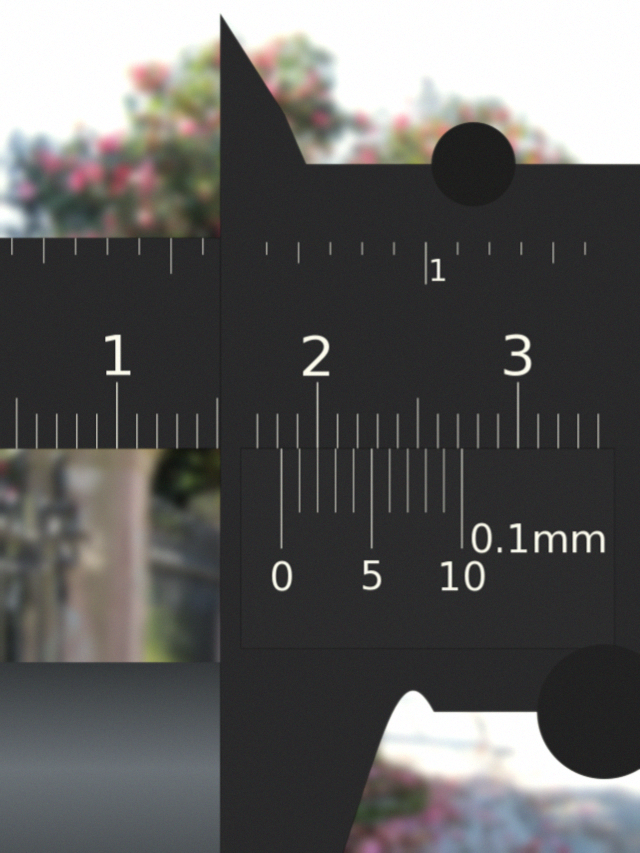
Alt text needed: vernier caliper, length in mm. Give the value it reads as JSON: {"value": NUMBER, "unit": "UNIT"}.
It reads {"value": 18.2, "unit": "mm"}
